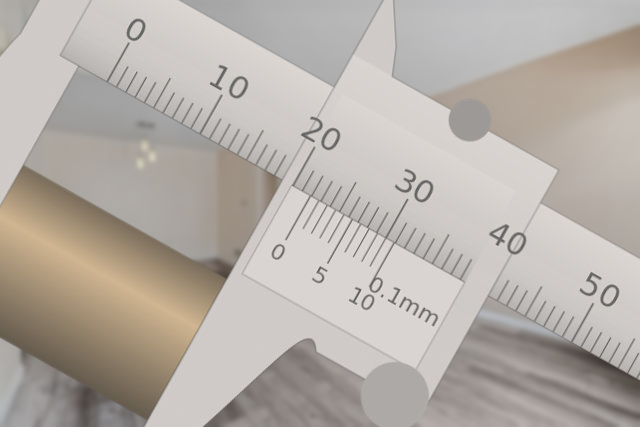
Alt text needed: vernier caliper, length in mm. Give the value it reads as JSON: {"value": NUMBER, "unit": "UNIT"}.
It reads {"value": 21.9, "unit": "mm"}
